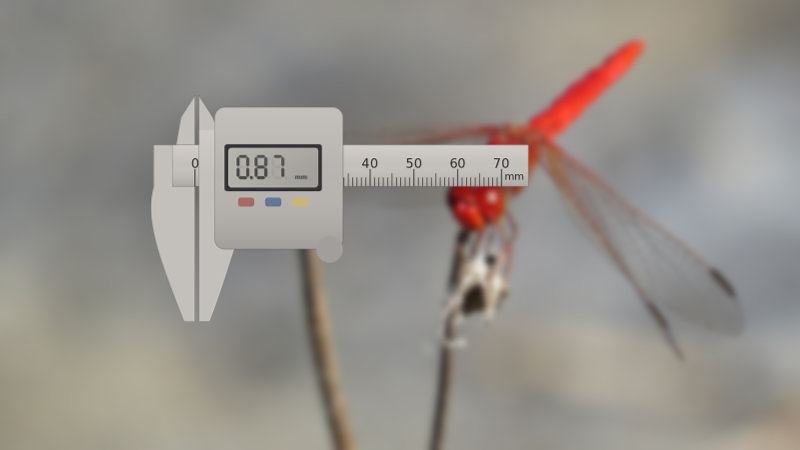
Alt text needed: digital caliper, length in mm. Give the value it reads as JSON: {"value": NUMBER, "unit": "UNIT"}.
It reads {"value": 0.87, "unit": "mm"}
